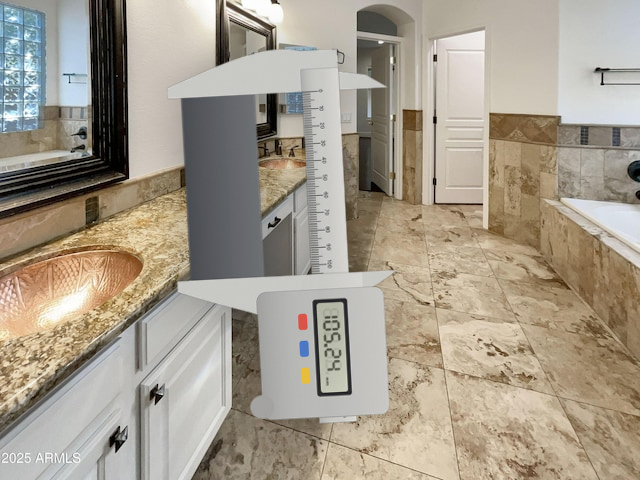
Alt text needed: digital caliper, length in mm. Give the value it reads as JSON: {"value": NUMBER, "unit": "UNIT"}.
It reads {"value": 105.24, "unit": "mm"}
